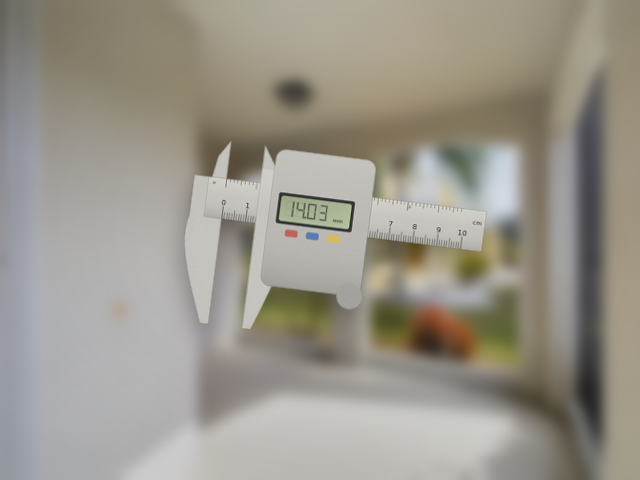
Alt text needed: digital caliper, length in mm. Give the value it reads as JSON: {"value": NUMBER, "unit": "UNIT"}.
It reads {"value": 14.03, "unit": "mm"}
